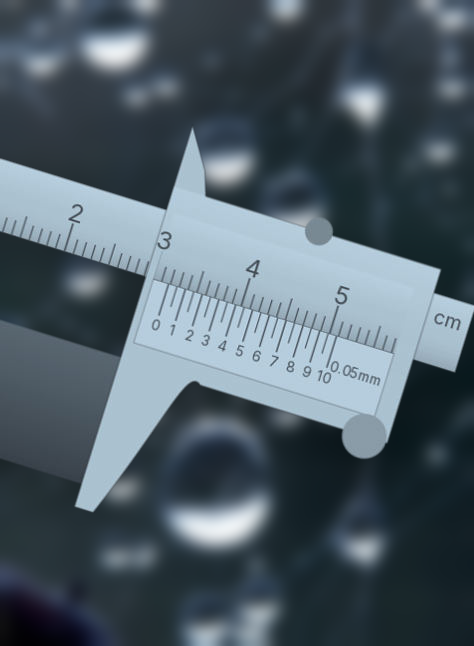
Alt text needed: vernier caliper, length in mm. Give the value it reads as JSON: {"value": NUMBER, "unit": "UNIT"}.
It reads {"value": 31.8, "unit": "mm"}
